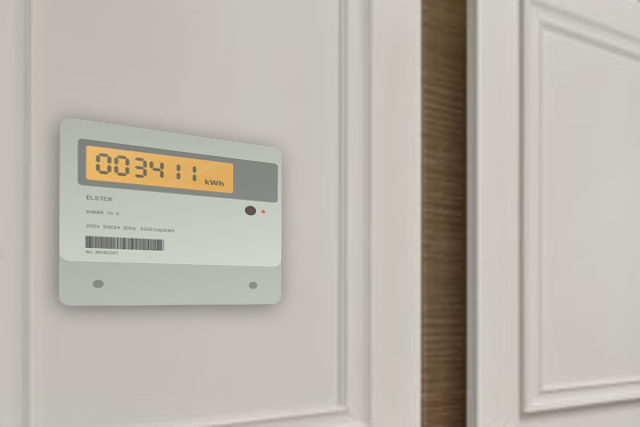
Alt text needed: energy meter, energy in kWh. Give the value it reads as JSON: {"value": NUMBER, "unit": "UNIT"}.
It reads {"value": 3411, "unit": "kWh"}
